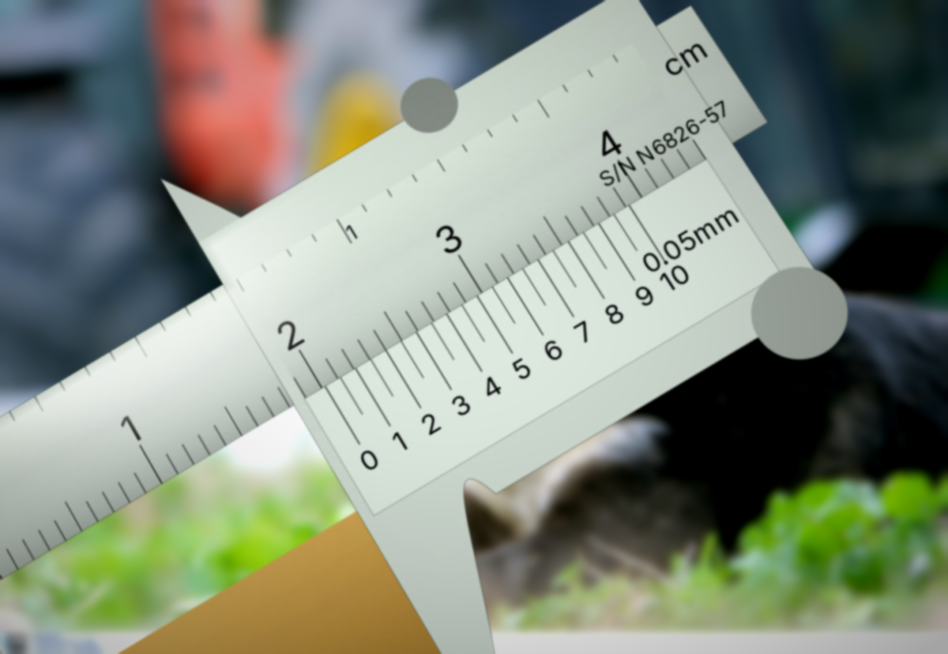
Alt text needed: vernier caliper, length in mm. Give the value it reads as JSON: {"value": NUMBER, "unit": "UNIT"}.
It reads {"value": 20.2, "unit": "mm"}
